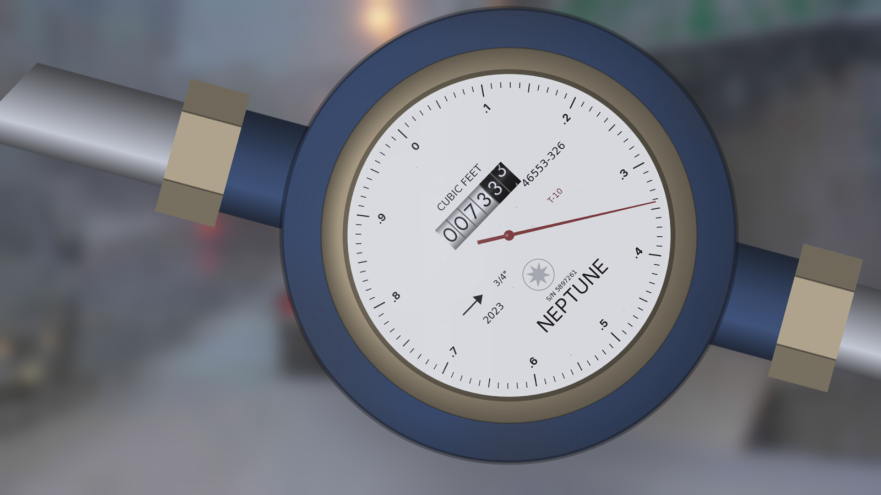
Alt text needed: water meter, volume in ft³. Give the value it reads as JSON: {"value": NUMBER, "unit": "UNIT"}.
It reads {"value": 7333.34, "unit": "ft³"}
